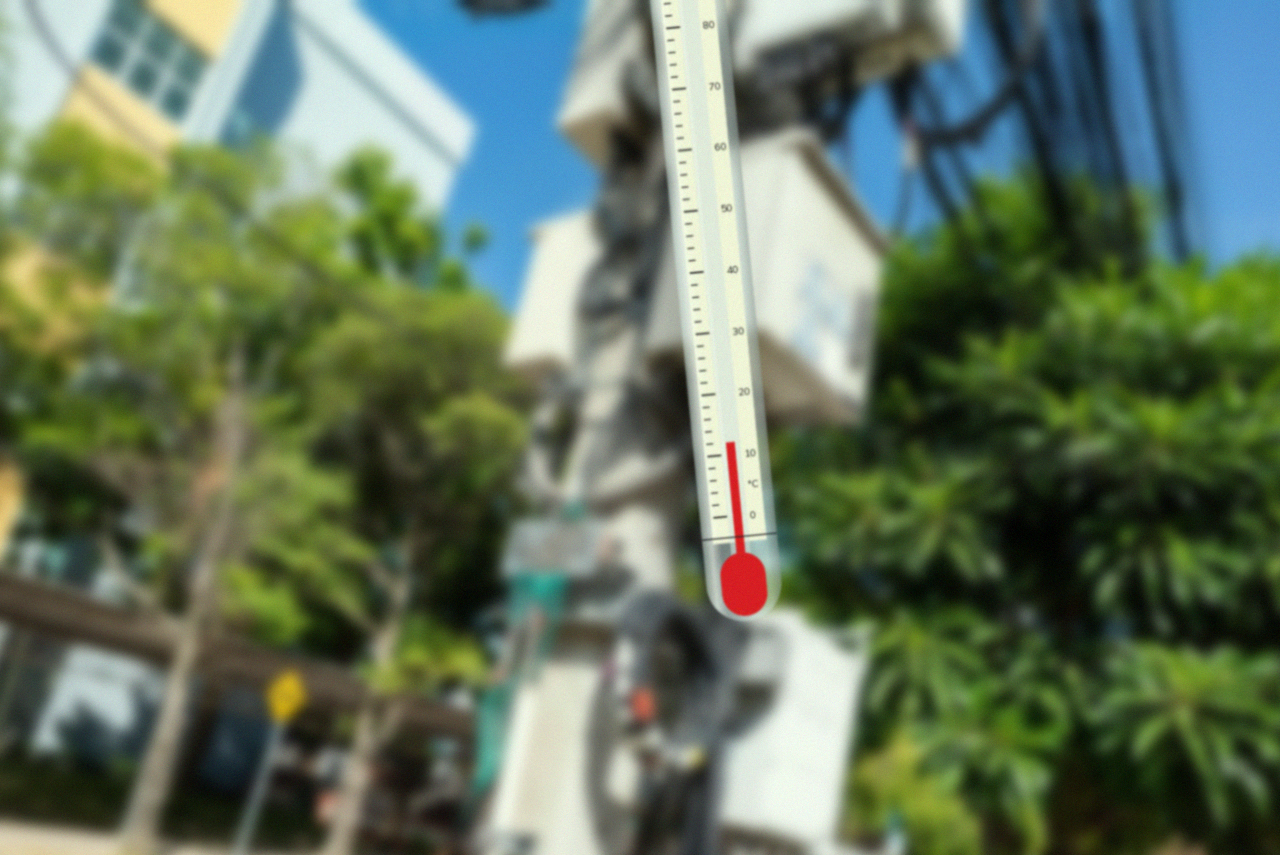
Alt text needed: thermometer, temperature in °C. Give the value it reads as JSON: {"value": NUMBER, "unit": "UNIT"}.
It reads {"value": 12, "unit": "°C"}
